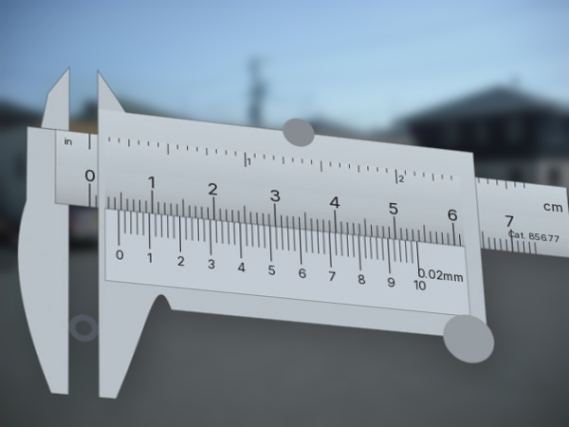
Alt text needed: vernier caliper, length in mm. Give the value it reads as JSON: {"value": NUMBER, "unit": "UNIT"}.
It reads {"value": 4.6, "unit": "mm"}
